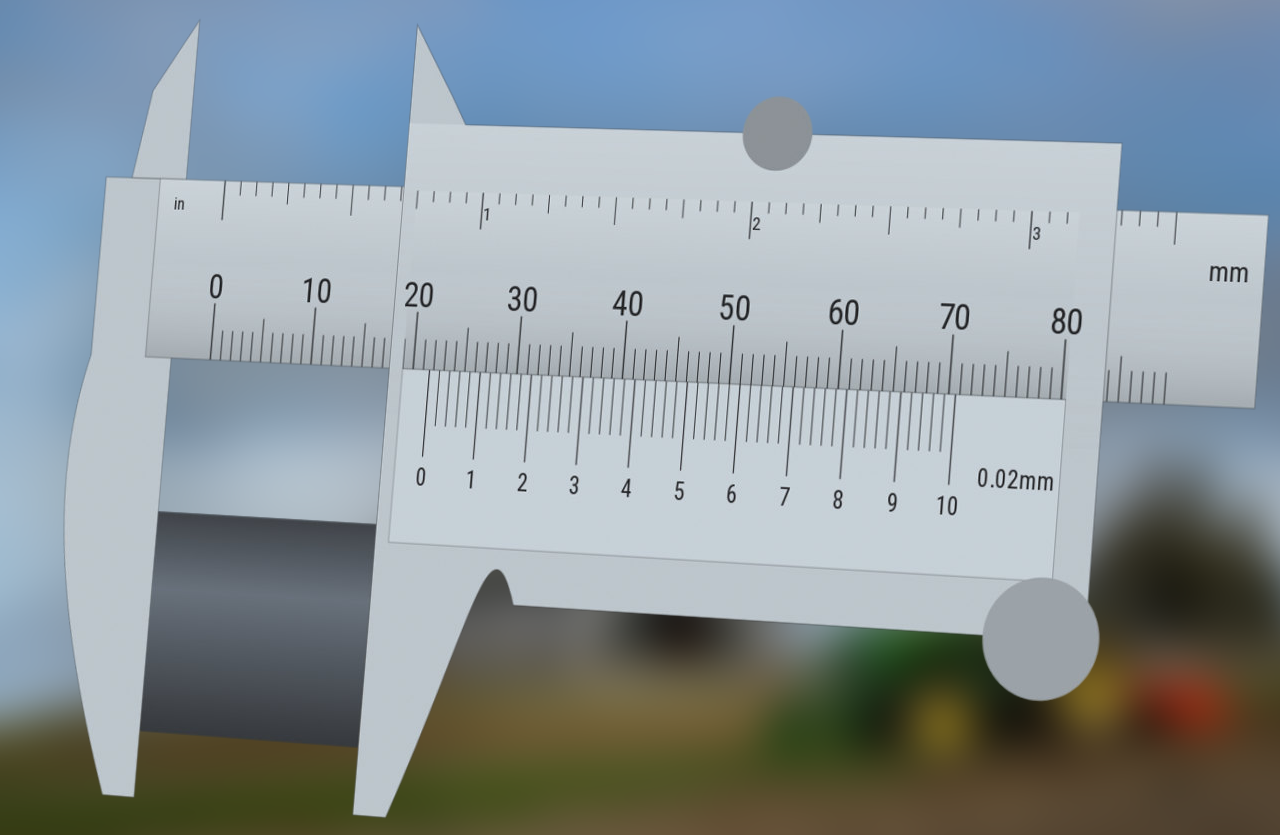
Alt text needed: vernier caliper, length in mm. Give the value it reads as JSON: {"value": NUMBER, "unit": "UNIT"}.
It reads {"value": 21.6, "unit": "mm"}
